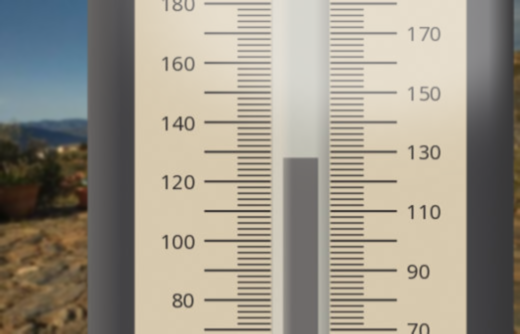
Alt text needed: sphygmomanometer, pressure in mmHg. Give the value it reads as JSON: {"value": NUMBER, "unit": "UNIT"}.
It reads {"value": 128, "unit": "mmHg"}
